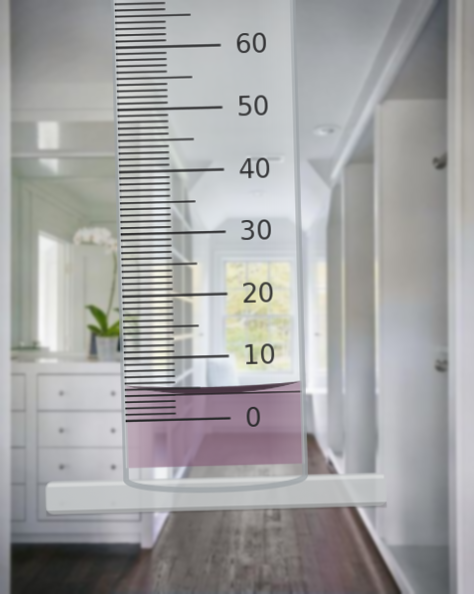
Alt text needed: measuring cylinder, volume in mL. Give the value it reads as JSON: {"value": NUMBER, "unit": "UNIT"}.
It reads {"value": 4, "unit": "mL"}
